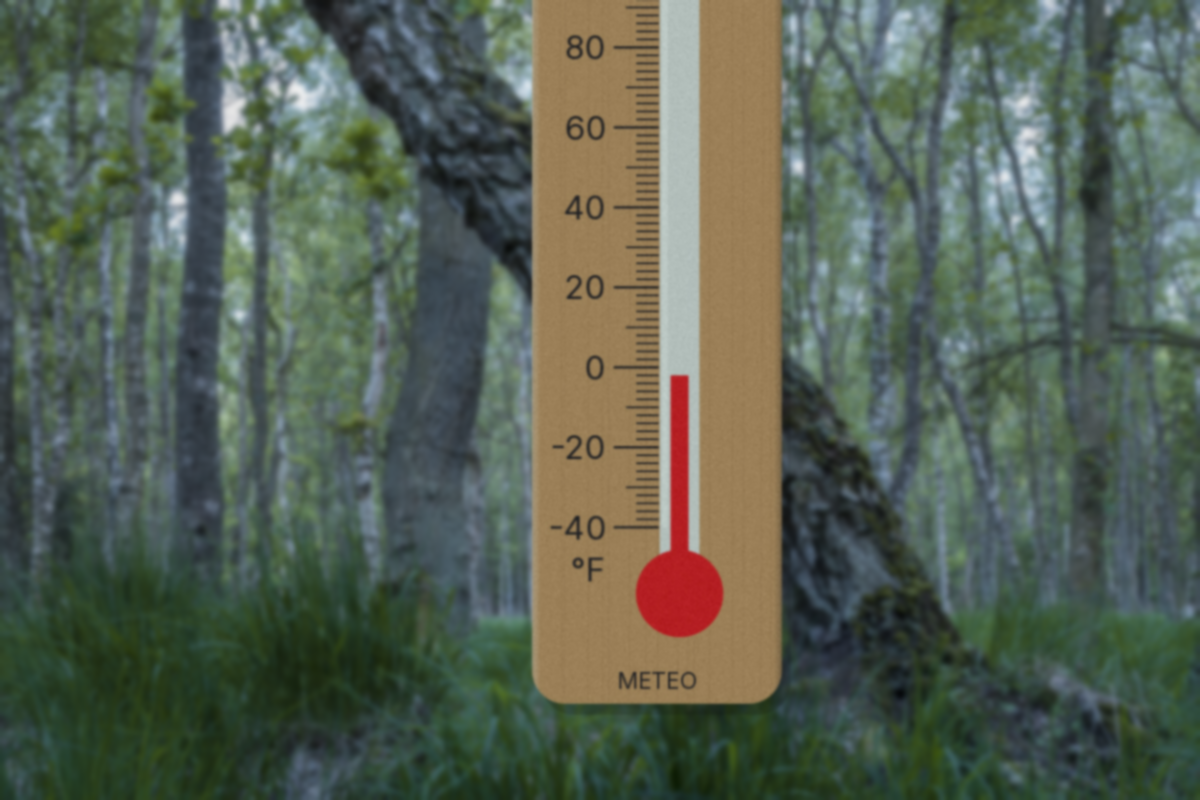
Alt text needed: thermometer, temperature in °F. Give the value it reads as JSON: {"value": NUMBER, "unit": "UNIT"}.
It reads {"value": -2, "unit": "°F"}
